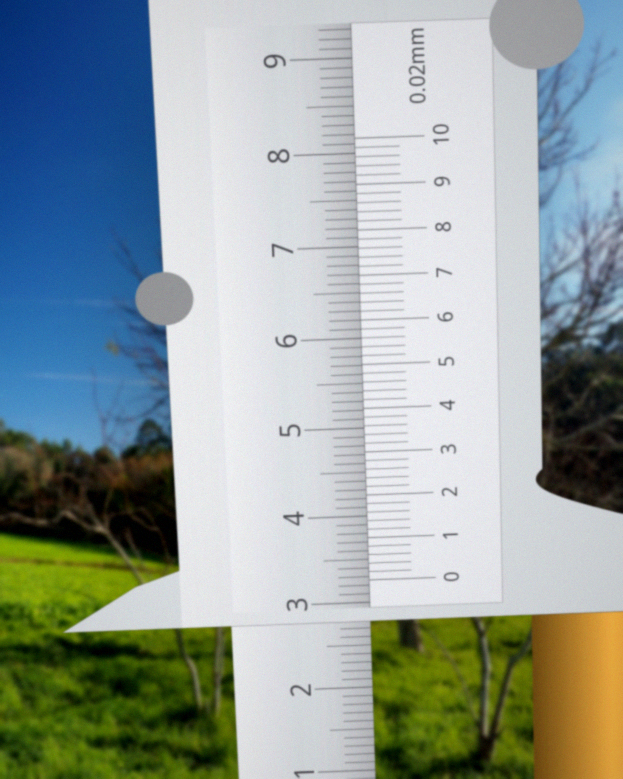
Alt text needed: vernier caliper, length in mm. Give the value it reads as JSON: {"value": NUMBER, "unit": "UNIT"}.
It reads {"value": 32.6, "unit": "mm"}
